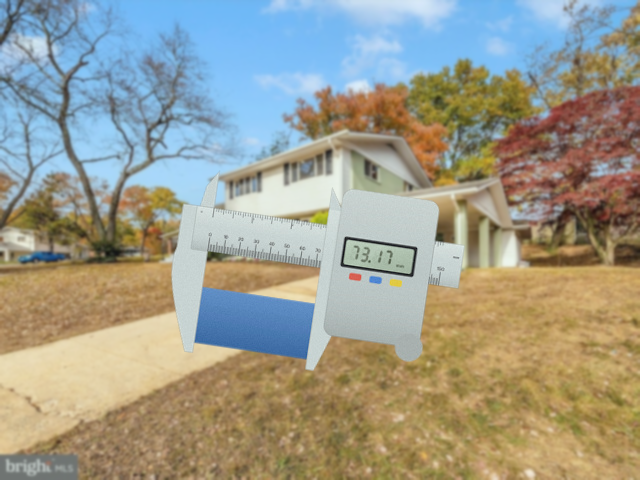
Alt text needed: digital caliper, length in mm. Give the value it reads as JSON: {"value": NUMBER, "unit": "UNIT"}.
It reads {"value": 73.17, "unit": "mm"}
